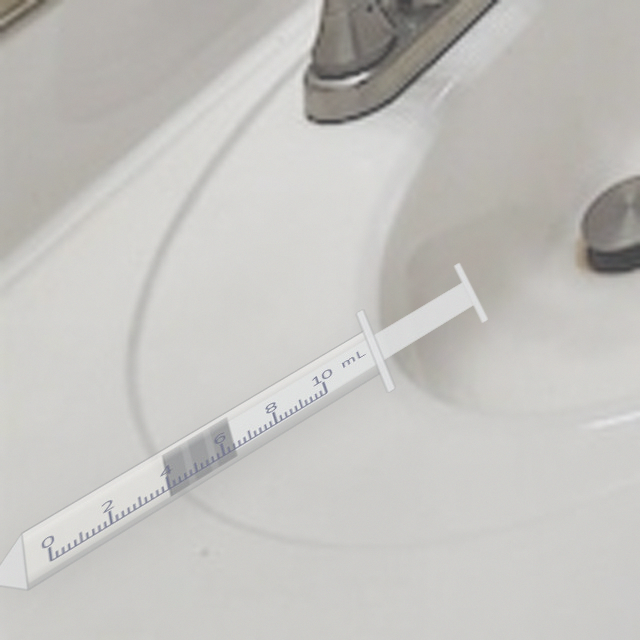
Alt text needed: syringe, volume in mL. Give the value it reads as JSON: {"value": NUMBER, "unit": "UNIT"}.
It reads {"value": 4, "unit": "mL"}
